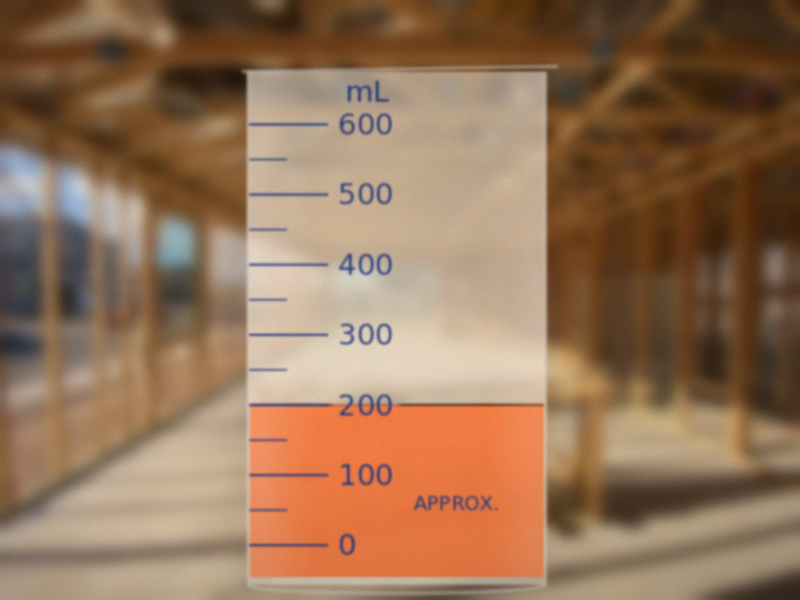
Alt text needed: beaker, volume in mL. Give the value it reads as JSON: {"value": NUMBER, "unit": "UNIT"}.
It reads {"value": 200, "unit": "mL"}
